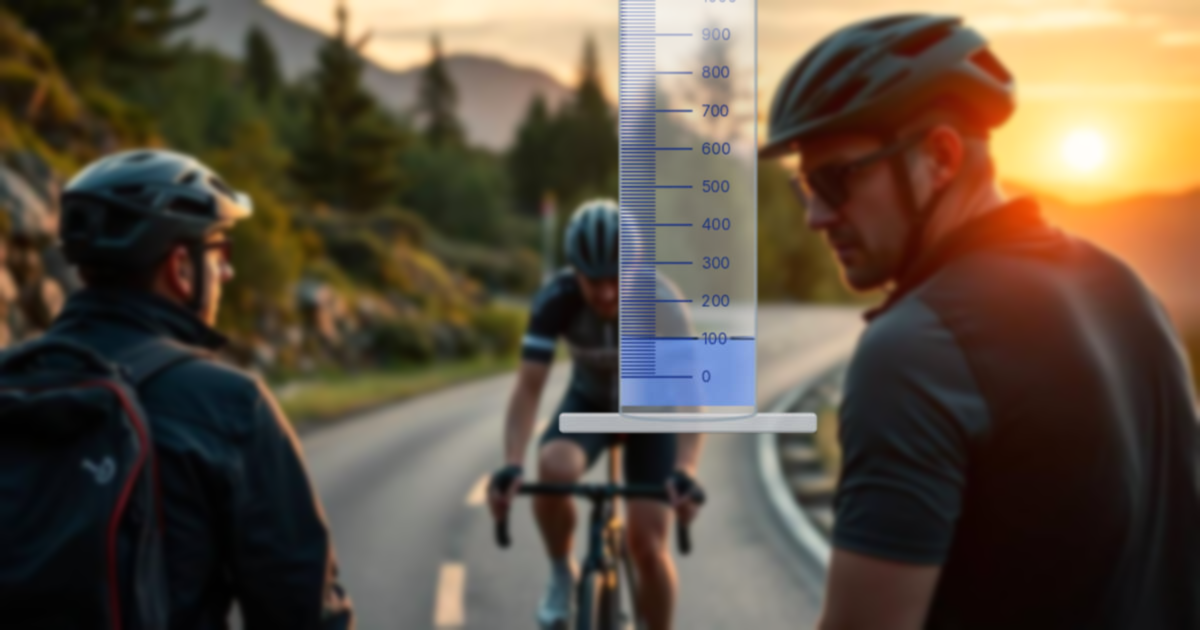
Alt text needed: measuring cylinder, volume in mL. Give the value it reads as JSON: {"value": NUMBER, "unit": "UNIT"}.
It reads {"value": 100, "unit": "mL"}
